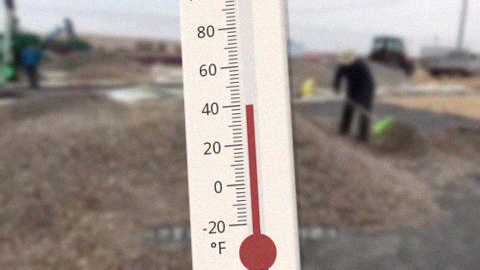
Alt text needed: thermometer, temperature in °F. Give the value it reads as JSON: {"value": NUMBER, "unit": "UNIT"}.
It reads {"value": 40, "unit": "°F"}
